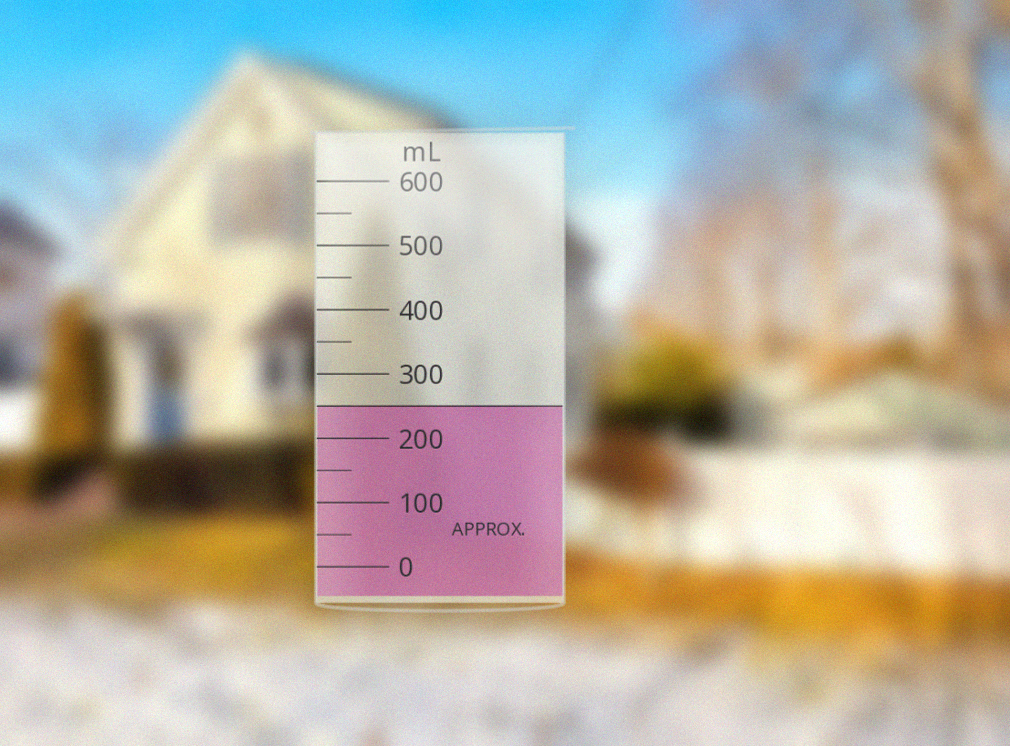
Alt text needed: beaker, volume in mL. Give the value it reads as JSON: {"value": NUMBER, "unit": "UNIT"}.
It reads {"value": 250, "unit": "mL"}
